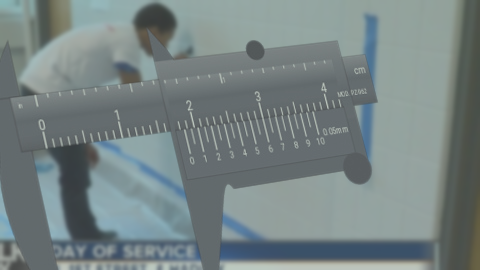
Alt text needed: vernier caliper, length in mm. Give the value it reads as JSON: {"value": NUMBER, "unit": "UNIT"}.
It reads {"value": 18.6, "unit": "mm"}
